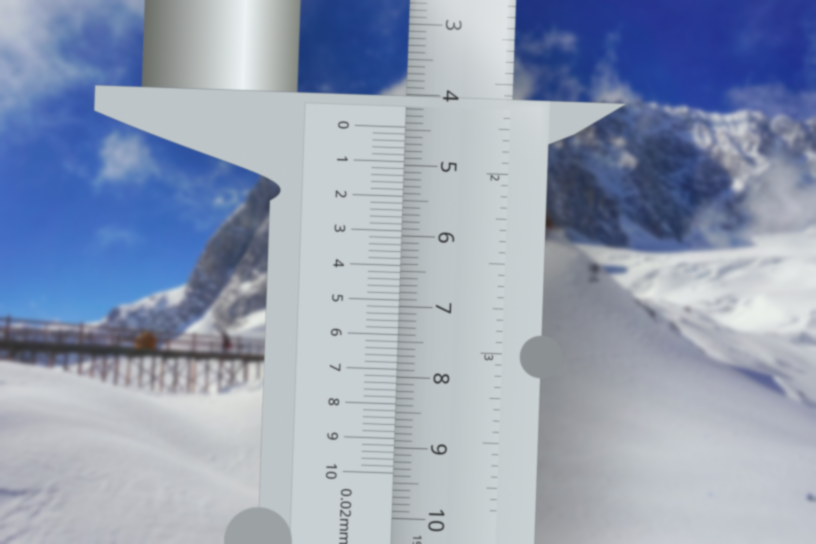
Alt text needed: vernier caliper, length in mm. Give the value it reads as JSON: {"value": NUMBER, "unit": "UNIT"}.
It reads {"value": 44.6, "unit": "mm"}
